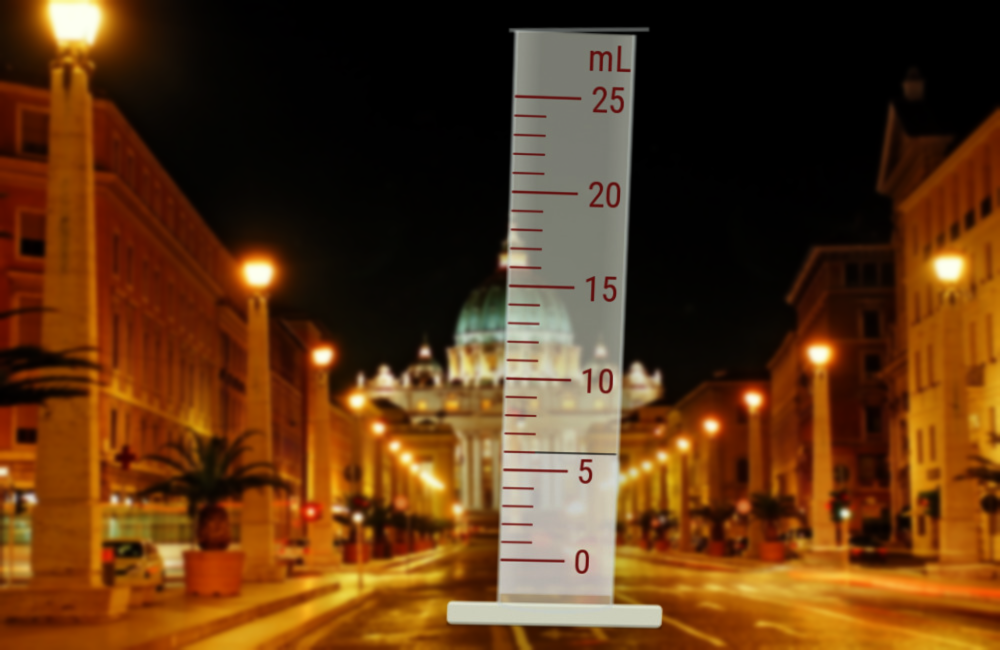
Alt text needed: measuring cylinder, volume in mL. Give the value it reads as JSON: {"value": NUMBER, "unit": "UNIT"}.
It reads {"value": 6, "unit": "mL"}
